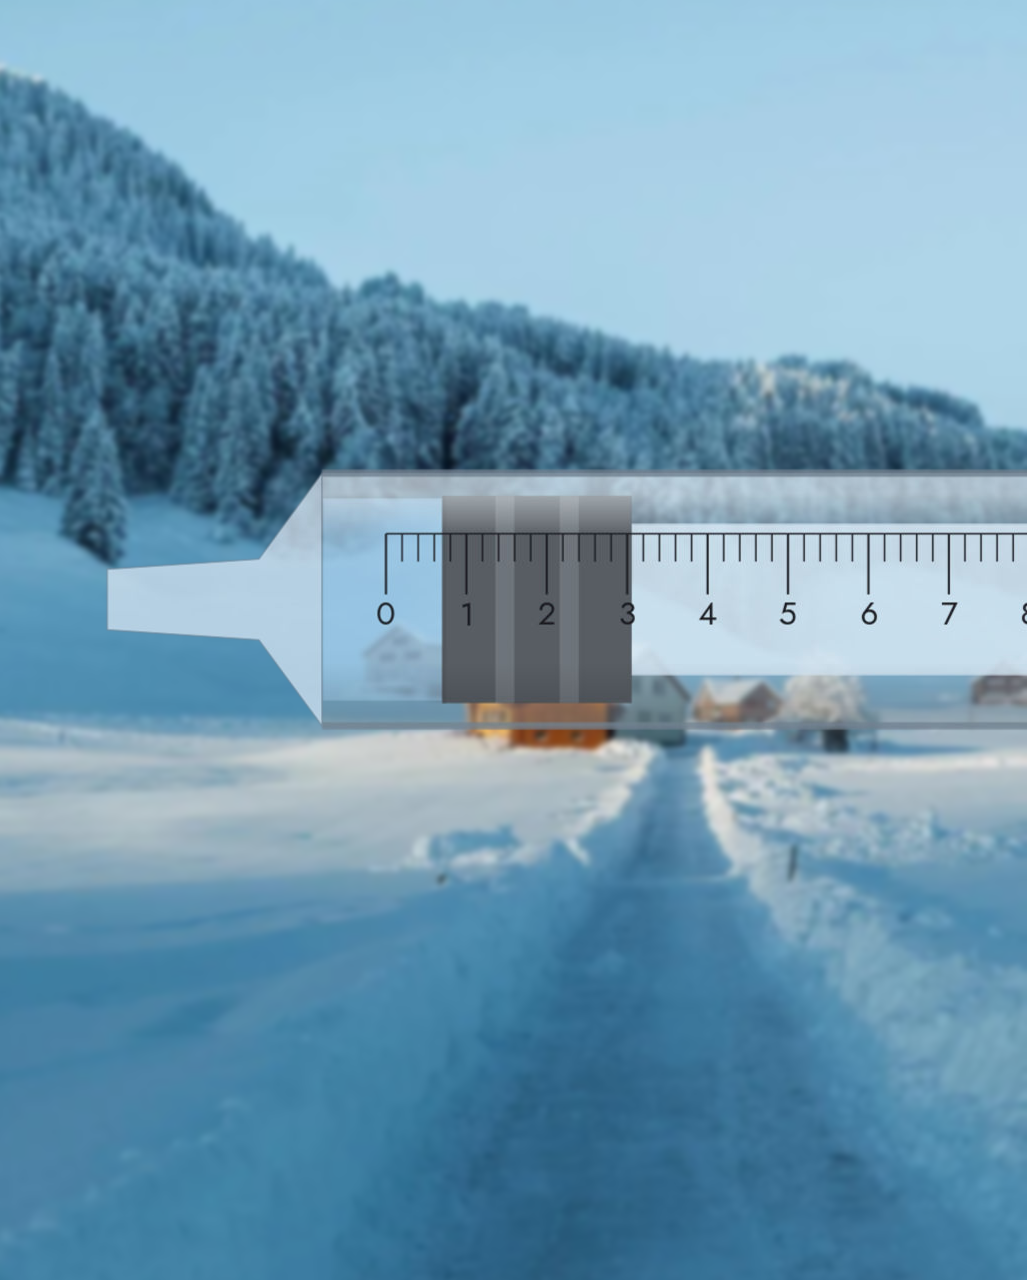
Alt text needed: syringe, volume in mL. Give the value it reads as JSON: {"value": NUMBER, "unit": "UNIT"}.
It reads {"value": 0.7, "unit": "mL"}
